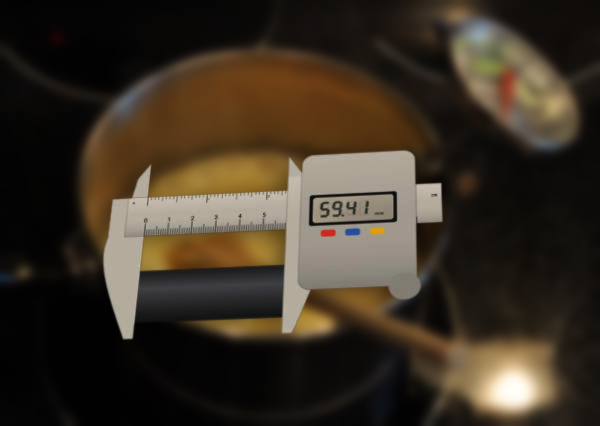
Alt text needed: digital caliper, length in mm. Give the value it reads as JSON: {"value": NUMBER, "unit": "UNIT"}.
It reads {"value": 59.41, "unit": "mm"}
